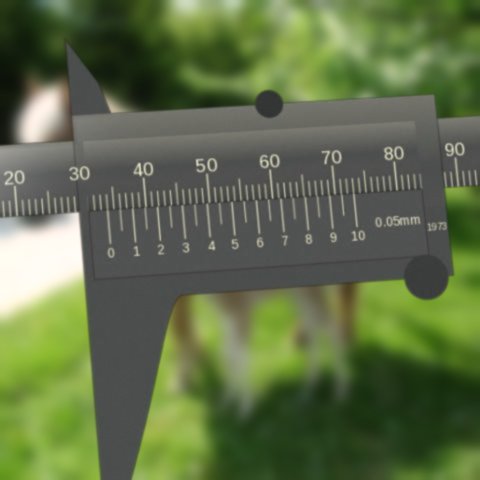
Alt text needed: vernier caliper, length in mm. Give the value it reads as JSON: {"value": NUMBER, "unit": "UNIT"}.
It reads {"value": 34.0, "unit": "mm"}
